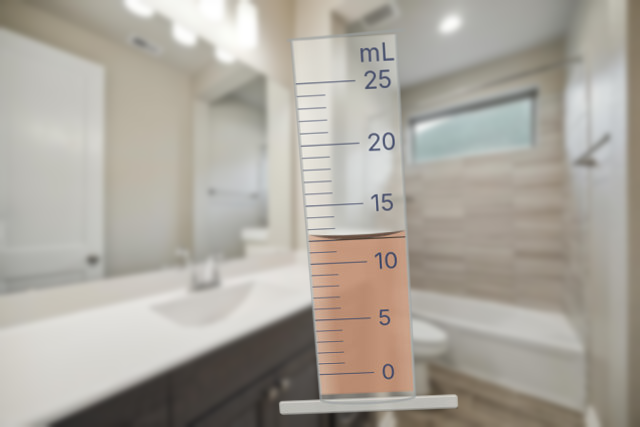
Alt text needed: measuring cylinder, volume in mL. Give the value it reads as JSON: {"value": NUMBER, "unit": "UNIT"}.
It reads {"value": 12, "unit": "mL"}
